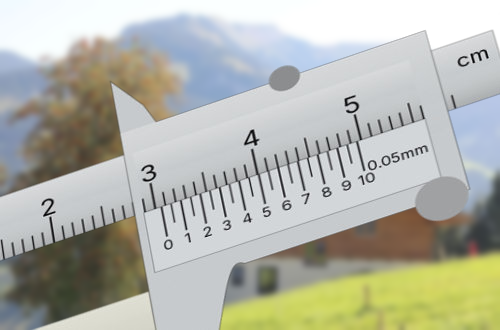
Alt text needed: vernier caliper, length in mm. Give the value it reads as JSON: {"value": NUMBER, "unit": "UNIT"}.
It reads {"value": 30.6, "unit": "mm"}
